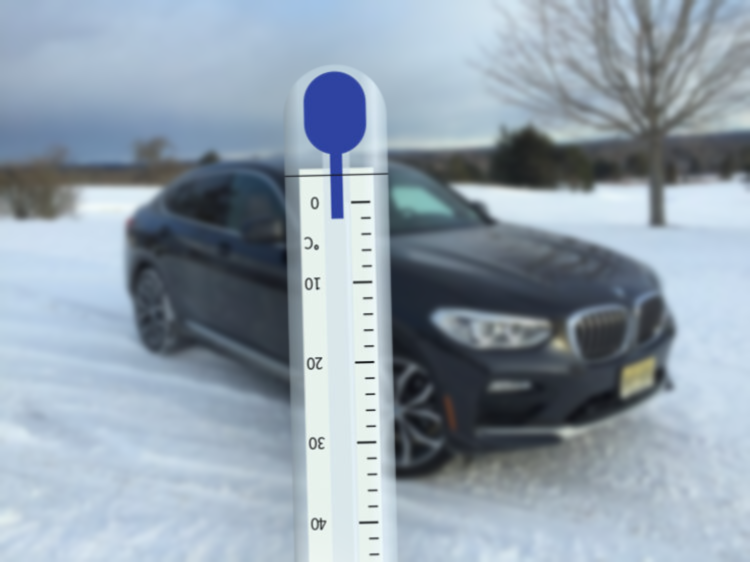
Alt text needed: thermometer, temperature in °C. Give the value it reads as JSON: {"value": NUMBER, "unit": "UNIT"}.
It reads {"value": 2, "unit": "°C"}
